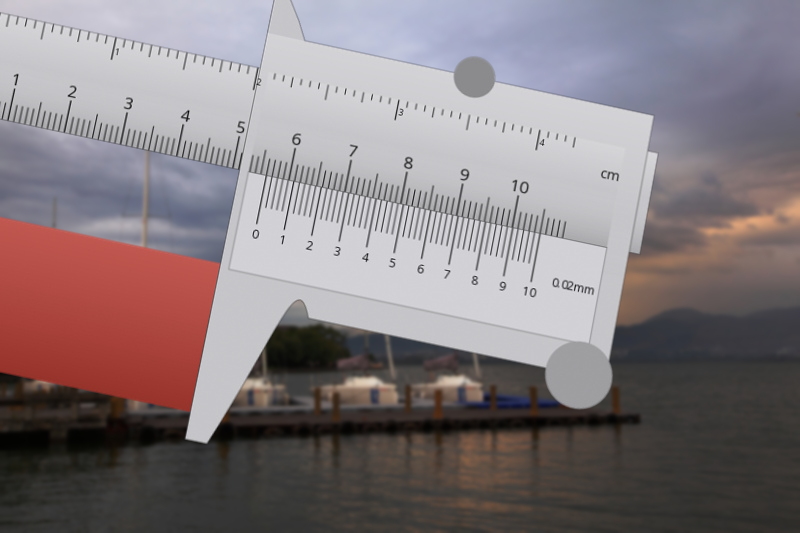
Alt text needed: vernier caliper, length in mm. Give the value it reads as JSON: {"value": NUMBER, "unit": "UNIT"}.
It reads {"value": 56.0, "unit": "mm"}
